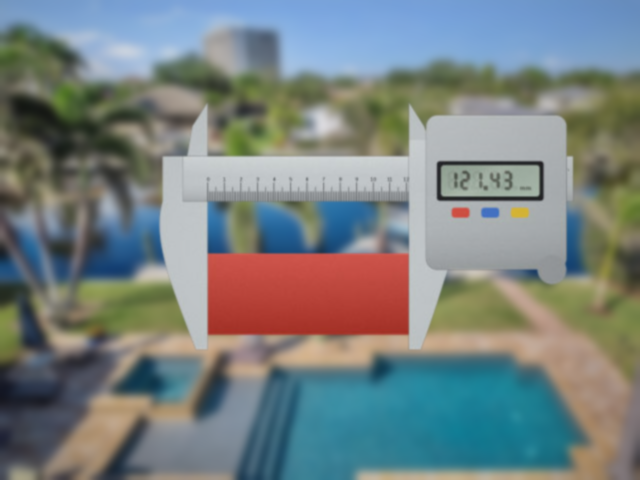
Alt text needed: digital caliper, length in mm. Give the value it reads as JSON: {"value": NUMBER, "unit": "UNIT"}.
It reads {"value": 121.43, "unit": "mm"}
